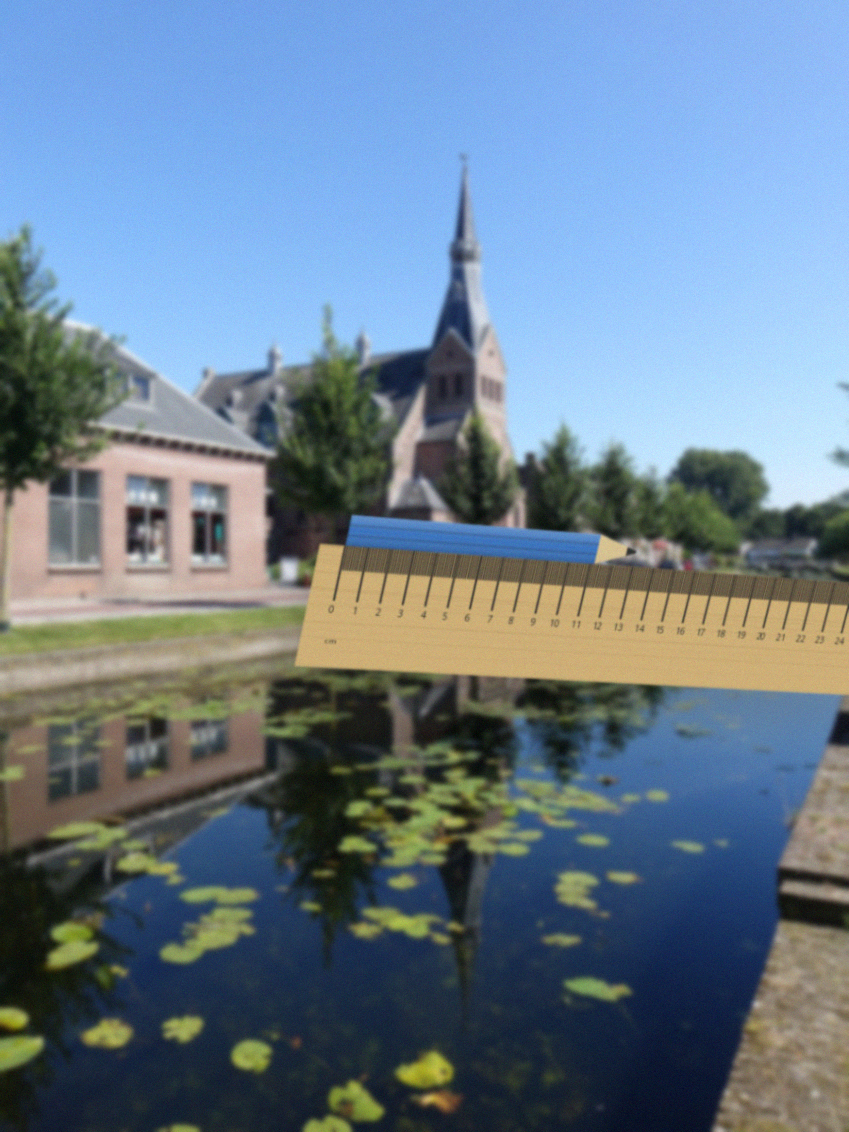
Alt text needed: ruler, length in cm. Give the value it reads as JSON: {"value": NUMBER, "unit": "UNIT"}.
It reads {"value": 13, "unit": "cm"}
